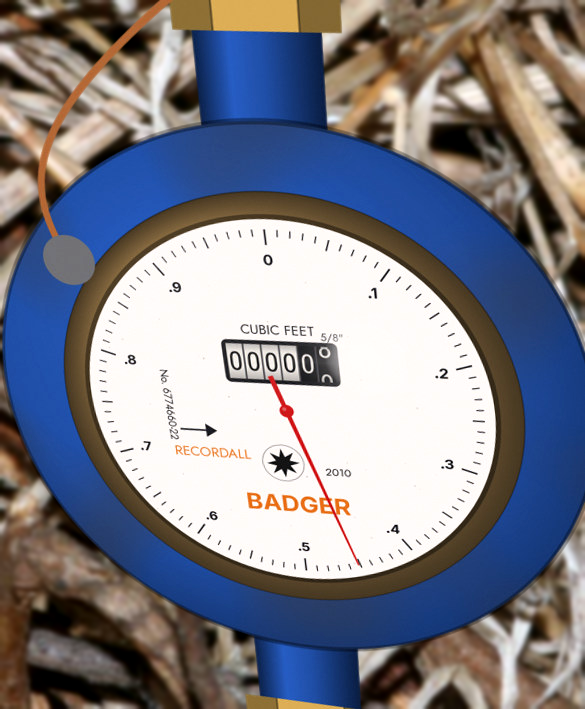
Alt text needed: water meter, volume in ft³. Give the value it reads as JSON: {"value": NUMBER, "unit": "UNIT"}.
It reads {"value": 8.45, "unit": "ft³"}
